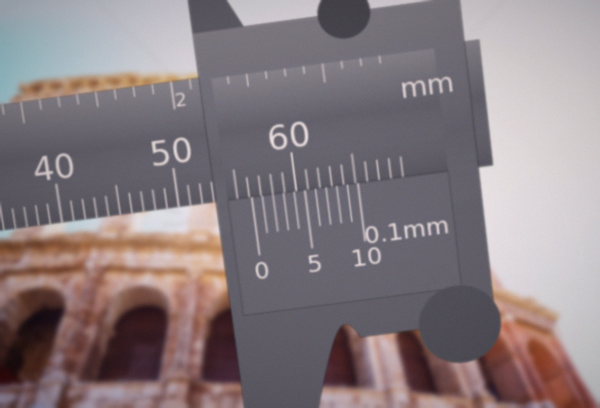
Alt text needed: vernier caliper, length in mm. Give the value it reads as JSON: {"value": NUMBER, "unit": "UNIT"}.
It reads {"value": 56.2, "unit": "mm"}
